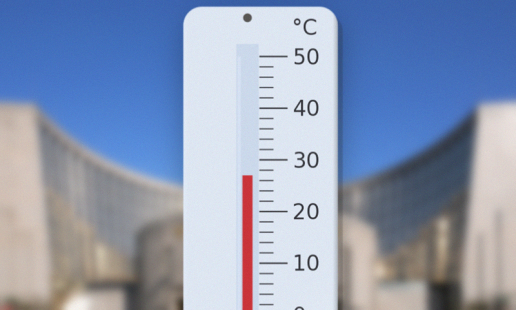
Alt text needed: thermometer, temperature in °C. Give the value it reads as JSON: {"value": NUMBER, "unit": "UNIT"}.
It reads {"value": 27, "unit": "°C"}
